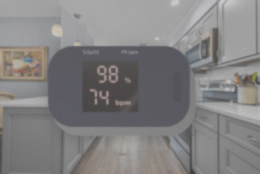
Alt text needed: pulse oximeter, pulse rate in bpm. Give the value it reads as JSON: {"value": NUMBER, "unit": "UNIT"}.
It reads {"value": 74, "unit": "bpm"}
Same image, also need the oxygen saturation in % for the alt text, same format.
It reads {"value": 98, "unit": "%"}
